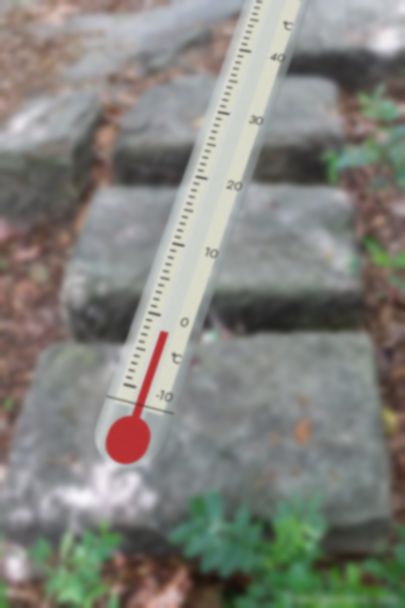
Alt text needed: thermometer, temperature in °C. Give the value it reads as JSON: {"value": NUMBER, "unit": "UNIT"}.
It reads {"value": -2, "unit": "°C"}
